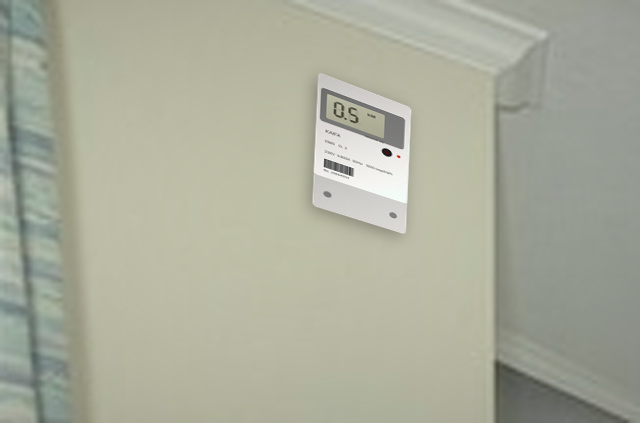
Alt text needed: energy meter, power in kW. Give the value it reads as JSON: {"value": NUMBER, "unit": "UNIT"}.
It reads {"value": 0.5, "unit": "kW"}
